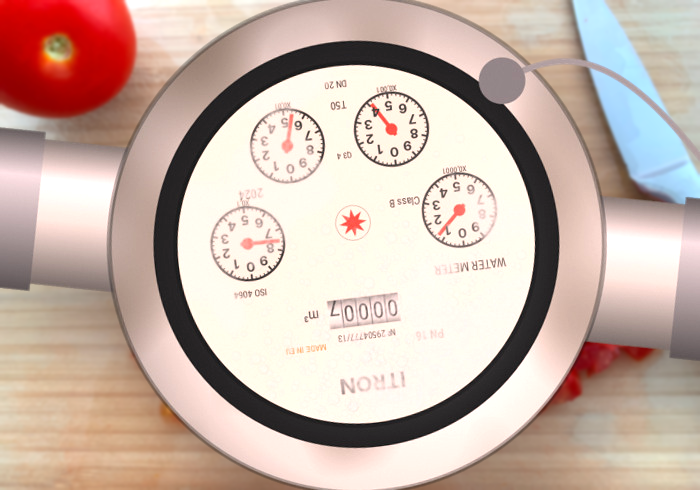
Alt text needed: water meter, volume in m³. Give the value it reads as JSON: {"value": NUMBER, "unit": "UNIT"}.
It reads {"value": 6.7541, "unit": "m³"}
